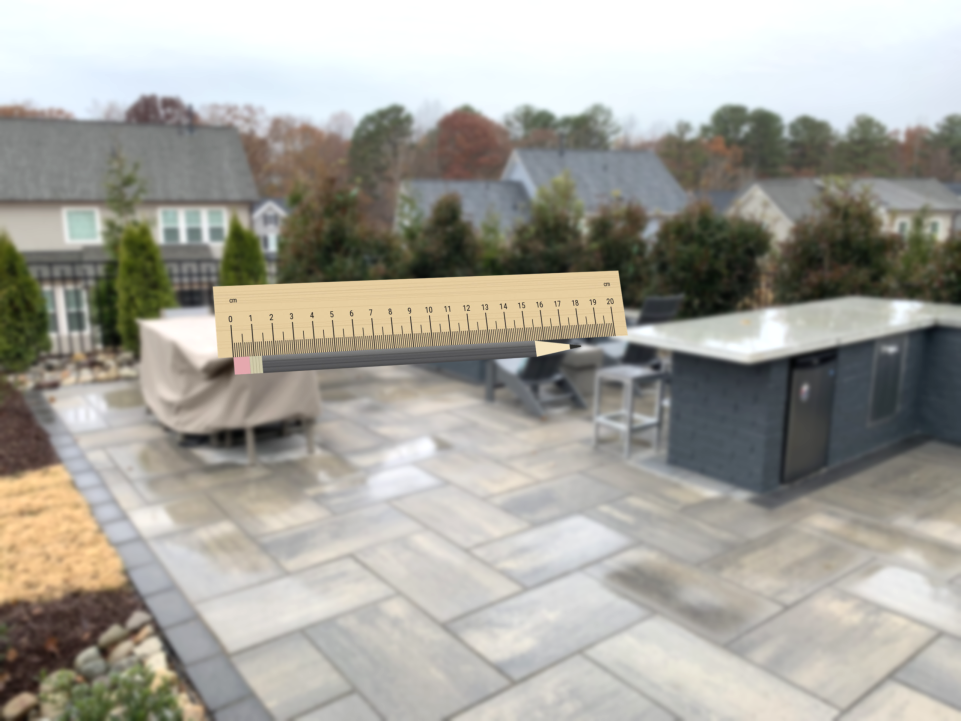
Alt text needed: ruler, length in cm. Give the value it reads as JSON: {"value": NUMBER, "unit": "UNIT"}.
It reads {"value": 18, "unit": "cm"}
